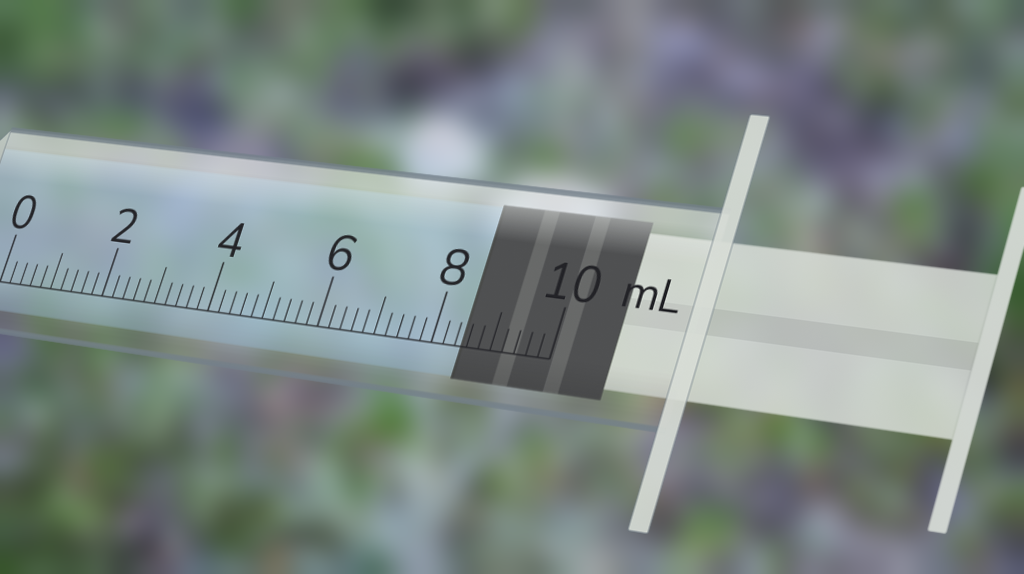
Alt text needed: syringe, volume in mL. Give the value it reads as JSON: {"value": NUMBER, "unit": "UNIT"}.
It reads {"value": 8.5, "unit": "mL"}
